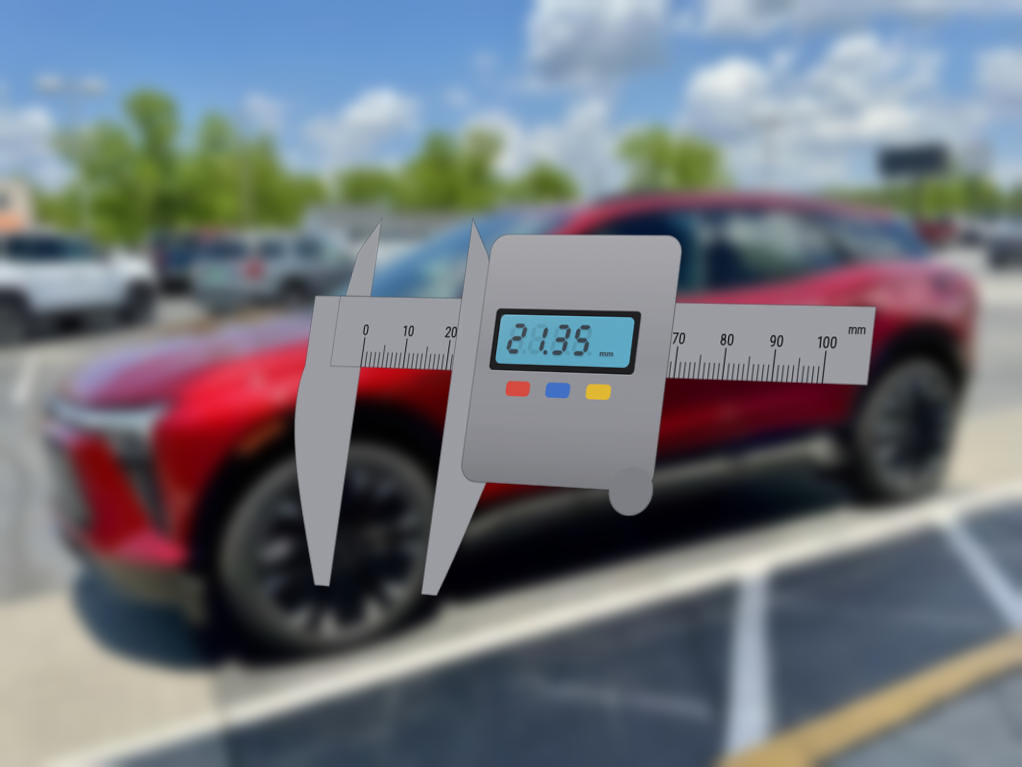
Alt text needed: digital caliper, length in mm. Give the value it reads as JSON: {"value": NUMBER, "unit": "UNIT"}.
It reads {"value": 21.35, "unit": "mm"}
